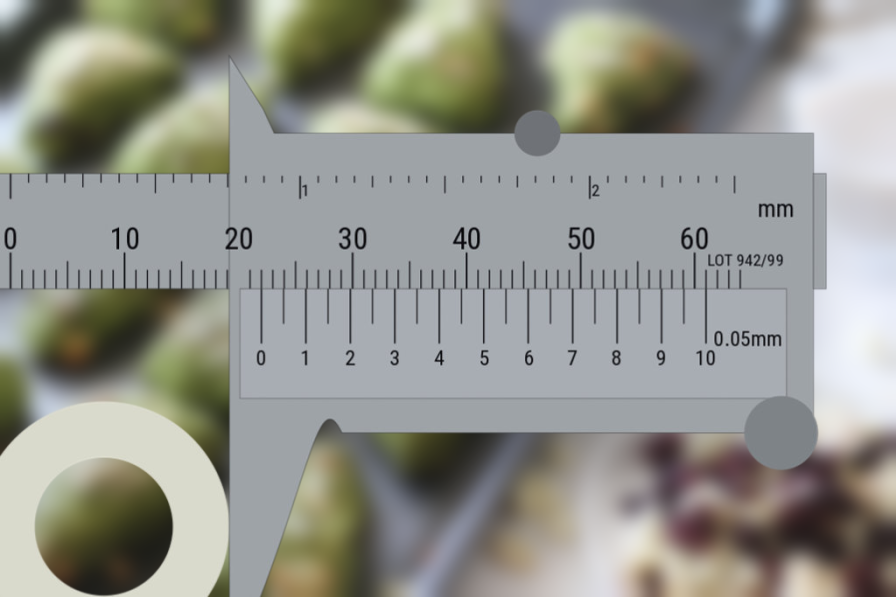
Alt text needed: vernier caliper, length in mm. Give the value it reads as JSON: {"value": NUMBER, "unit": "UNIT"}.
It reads {"value": 22.0, "unit": "mm"}
